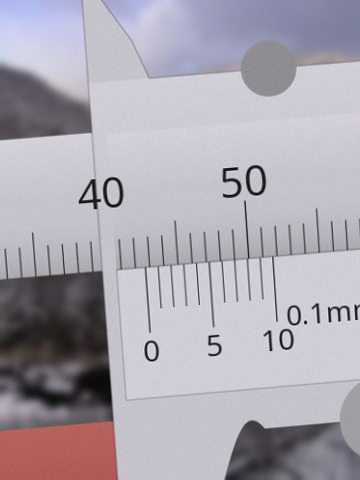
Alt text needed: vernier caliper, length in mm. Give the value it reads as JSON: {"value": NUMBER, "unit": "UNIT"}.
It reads {"value": 42.7, "unit": "mm"}
